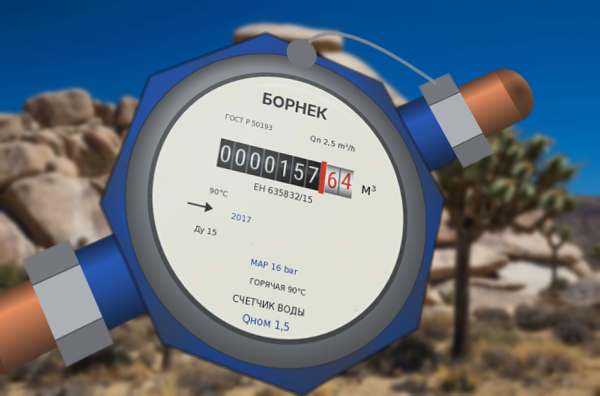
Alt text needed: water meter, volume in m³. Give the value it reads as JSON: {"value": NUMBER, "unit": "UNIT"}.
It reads {"value": 157.64, "unit": "m³"}
